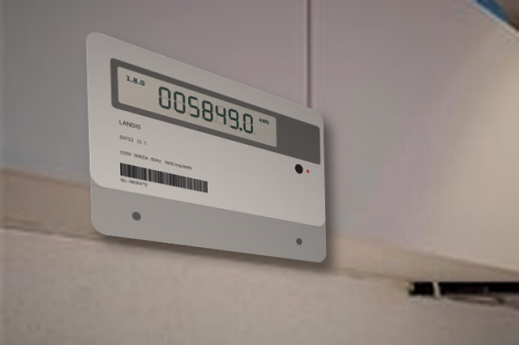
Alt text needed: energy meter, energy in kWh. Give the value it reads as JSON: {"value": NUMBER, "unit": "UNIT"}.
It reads {"value": 5849.0, "unit": "kWh"}
